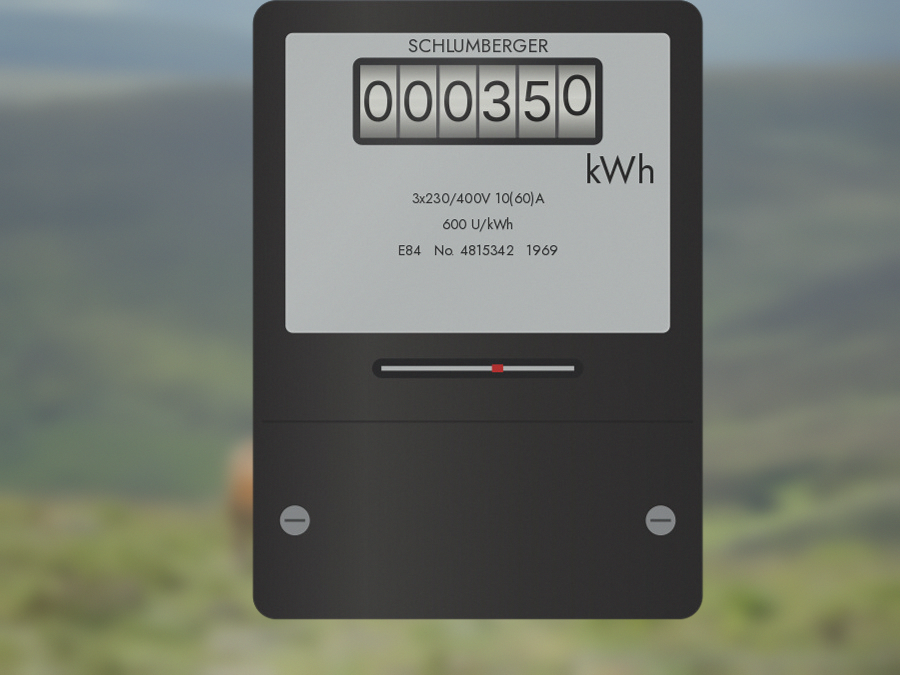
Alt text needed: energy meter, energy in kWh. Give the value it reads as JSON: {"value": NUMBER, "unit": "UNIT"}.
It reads {"value": 350, "unit": "kWh"}
